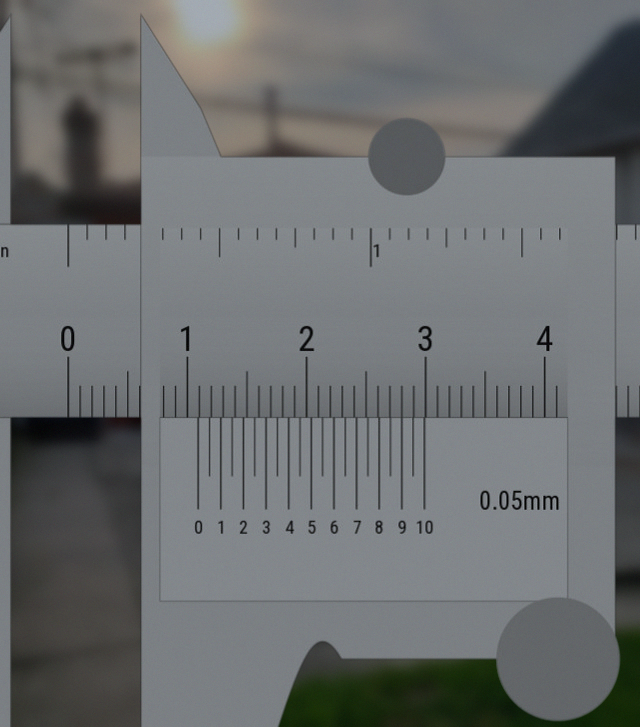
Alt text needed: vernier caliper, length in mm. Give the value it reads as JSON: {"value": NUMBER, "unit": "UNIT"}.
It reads {"value": 10.9, "unit": "mm"}
